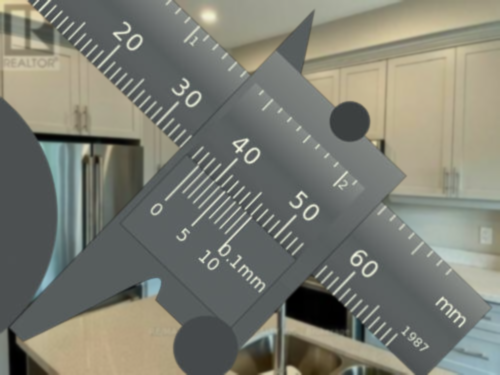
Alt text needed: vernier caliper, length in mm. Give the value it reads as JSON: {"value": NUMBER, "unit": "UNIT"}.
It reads {"value": 37.2, "unit": "mm"}
